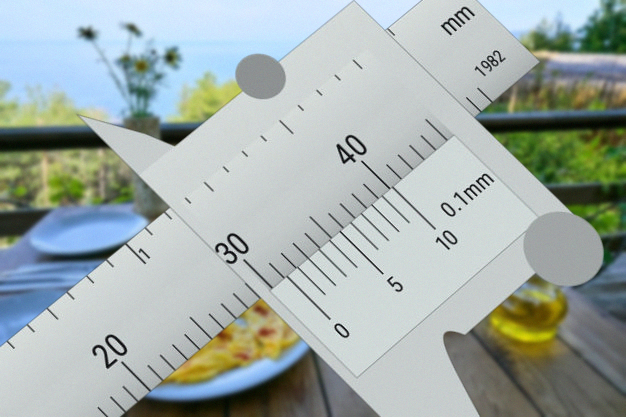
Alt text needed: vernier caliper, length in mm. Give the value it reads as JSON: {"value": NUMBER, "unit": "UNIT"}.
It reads {"value": 31.2, "unit": "mm"}
